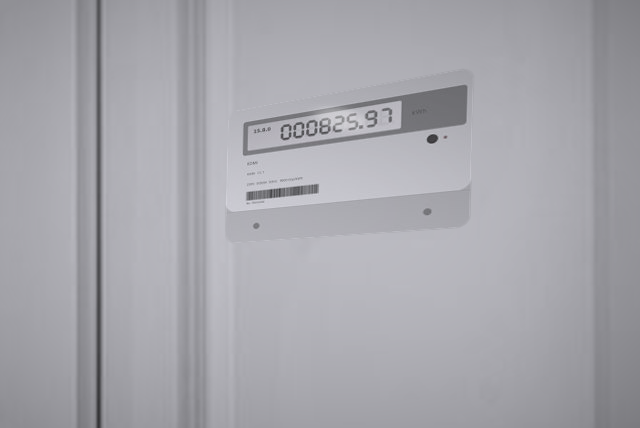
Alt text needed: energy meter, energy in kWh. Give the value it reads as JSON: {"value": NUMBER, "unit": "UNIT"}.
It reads {"value": 825.97, "unit": "kWh"}
